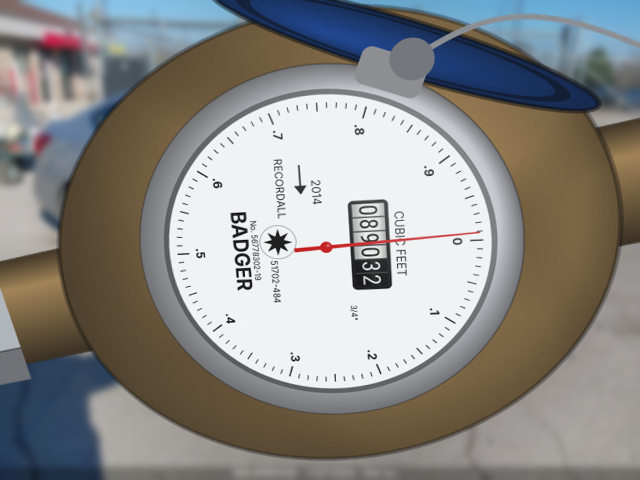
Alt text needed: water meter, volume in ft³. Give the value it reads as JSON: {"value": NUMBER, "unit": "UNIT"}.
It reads {"value": 89031.99, "unit": "ft³"}
